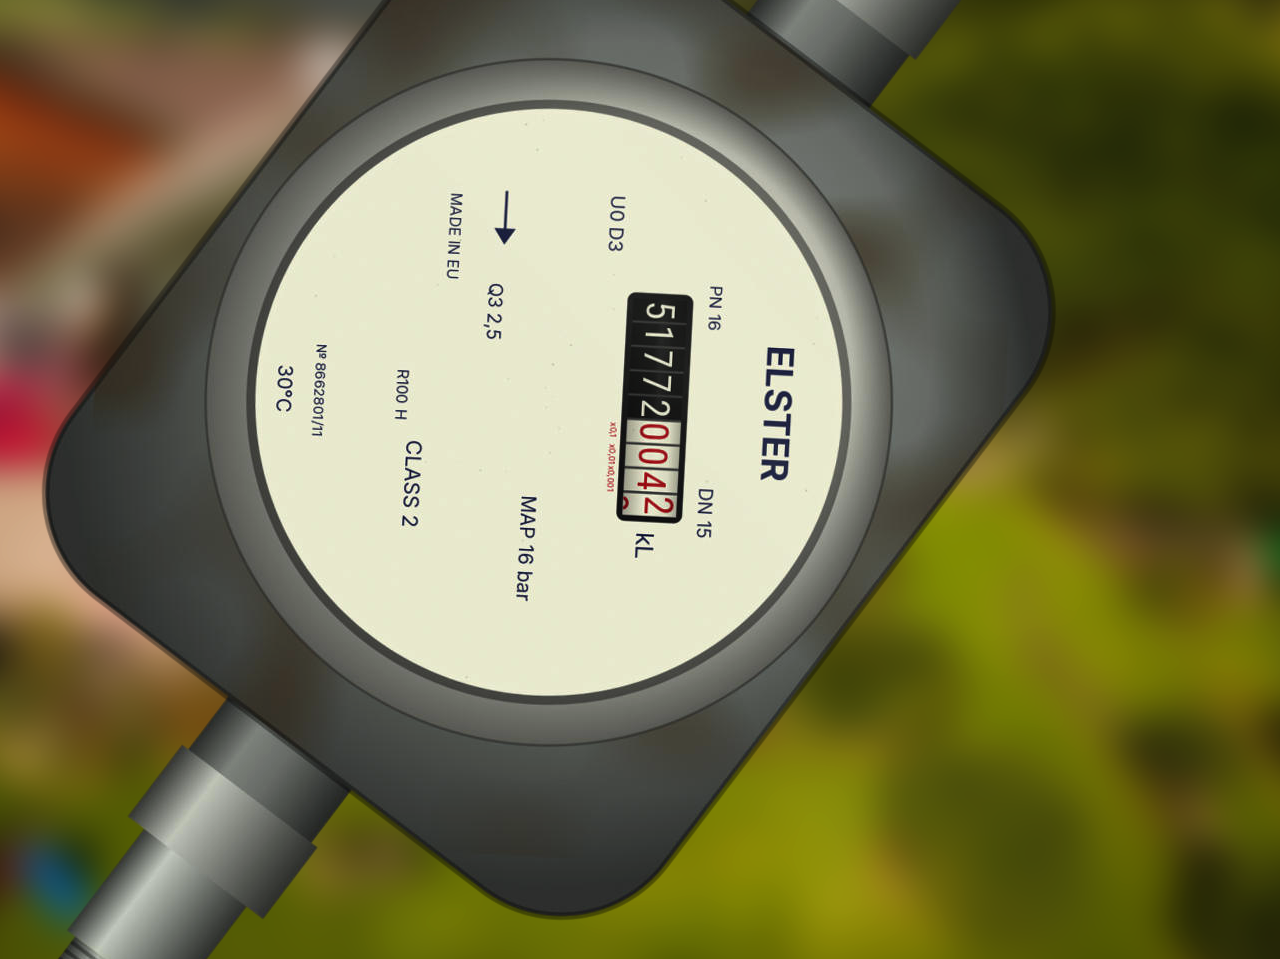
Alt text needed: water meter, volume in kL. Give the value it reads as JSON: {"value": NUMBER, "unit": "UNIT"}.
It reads {"value": 51772.0042, "unit": "kL"}
